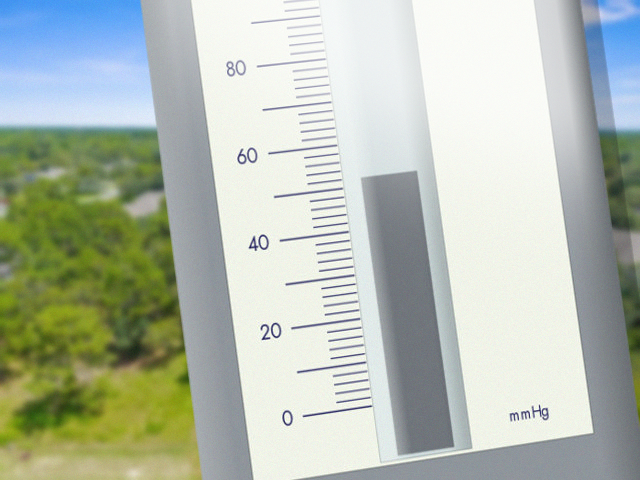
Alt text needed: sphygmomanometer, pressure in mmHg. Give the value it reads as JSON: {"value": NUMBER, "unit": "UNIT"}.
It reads {"value": 52, "unit": "mmHg"}
